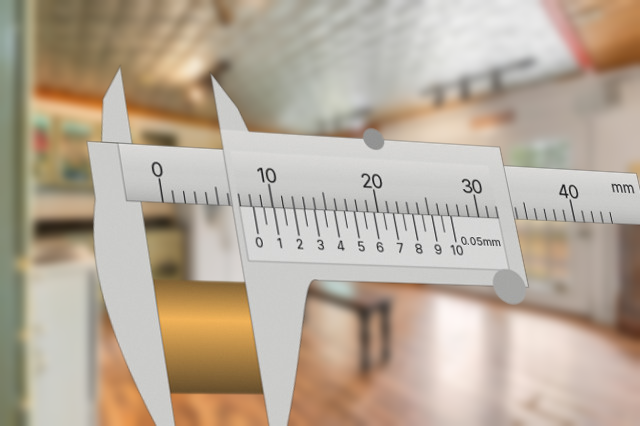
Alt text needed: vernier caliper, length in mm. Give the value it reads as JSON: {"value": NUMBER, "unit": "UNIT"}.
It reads {"value": 8.2, "unit": "mm"}
